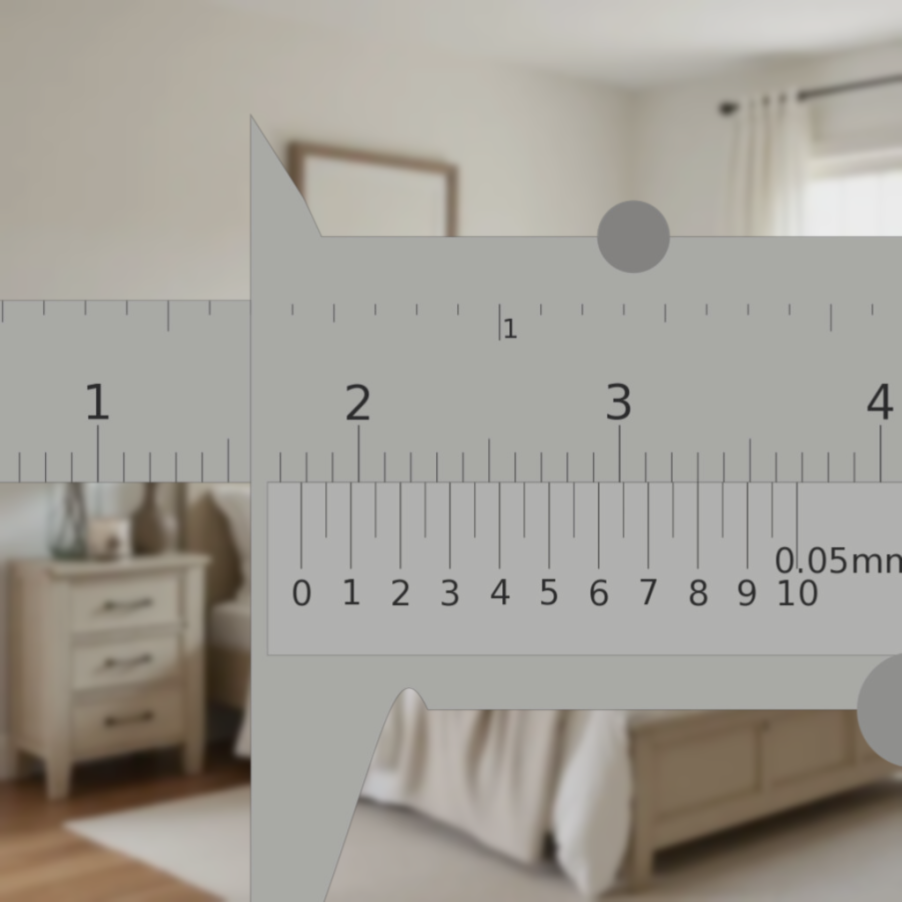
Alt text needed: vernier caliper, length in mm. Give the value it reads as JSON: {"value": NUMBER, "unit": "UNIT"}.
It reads {"value": 17.80, "unit": "mm"}
